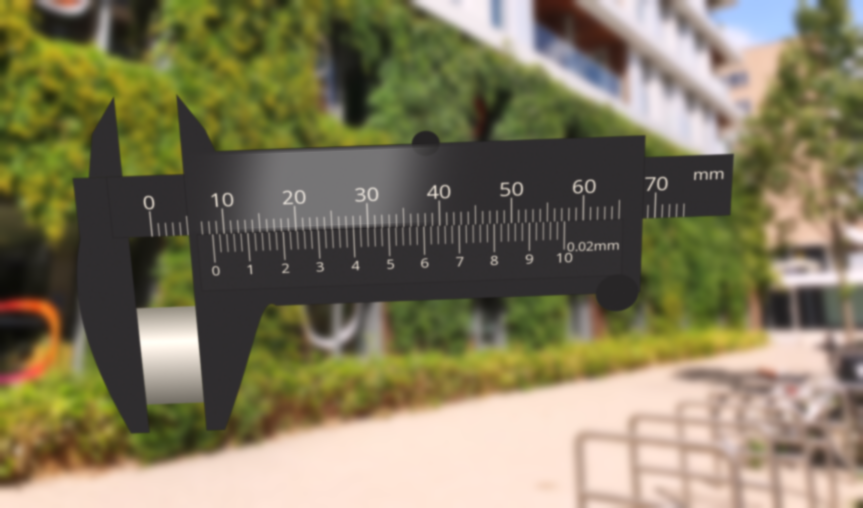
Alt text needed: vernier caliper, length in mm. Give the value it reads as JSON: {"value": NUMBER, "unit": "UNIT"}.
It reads {"value": 8.4, "unit": "mm"}
